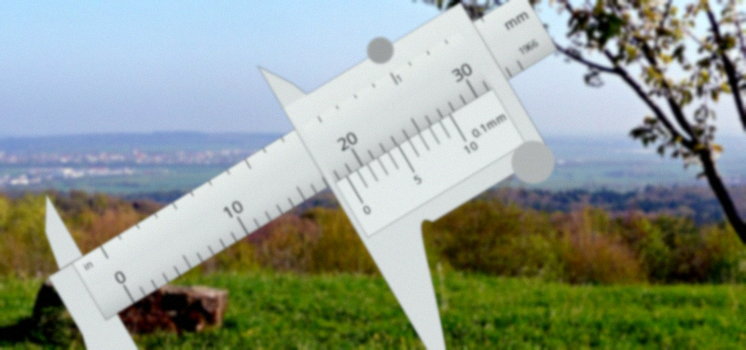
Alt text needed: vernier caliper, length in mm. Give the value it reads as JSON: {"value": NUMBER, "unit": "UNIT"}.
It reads {"value": 18.6, "unit": "mm"}
